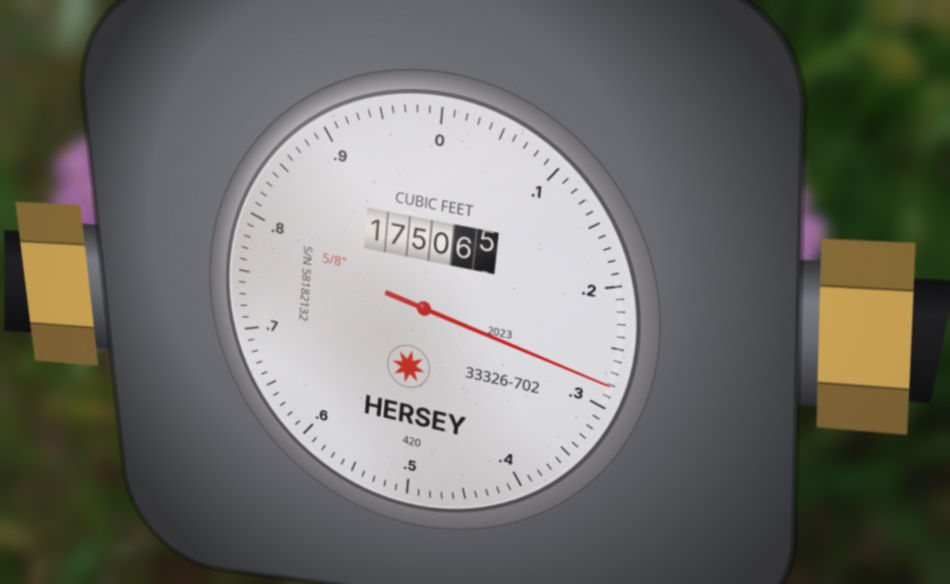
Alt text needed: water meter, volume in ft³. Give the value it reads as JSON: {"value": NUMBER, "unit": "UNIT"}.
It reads {"value": 175065.28, "unit": "ft³"}
